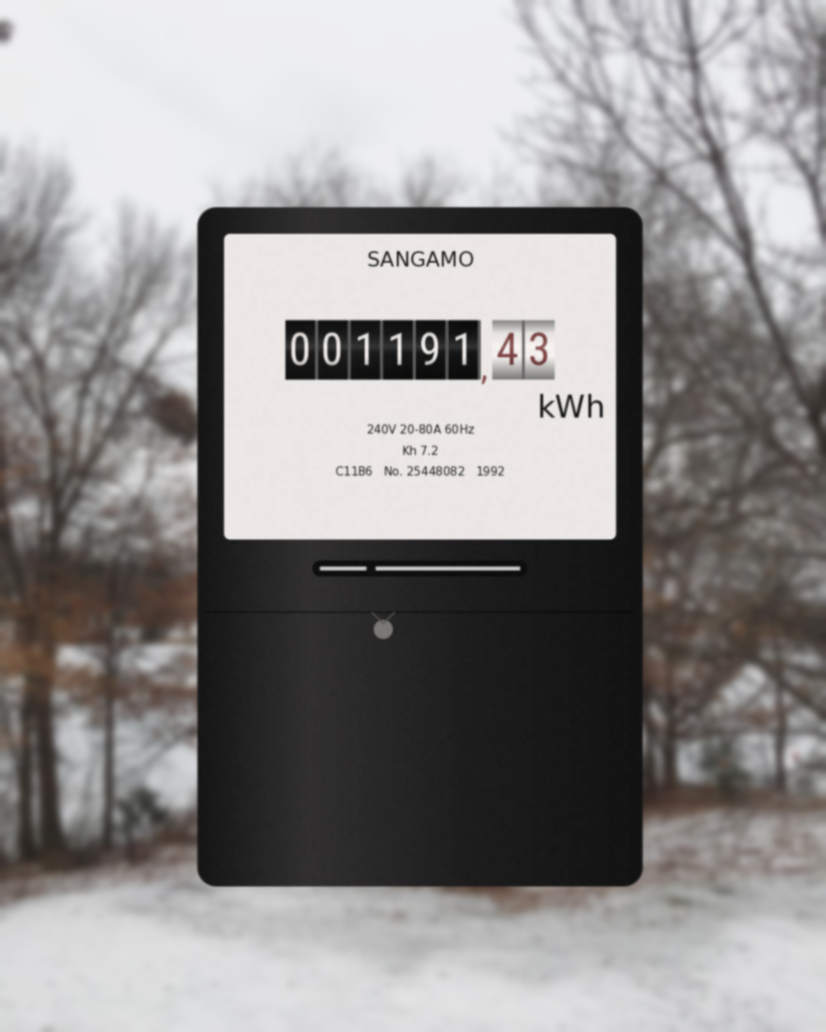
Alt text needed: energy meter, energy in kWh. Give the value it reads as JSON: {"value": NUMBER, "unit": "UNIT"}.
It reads {"value": 1191.43, "unit": "kWh"}
